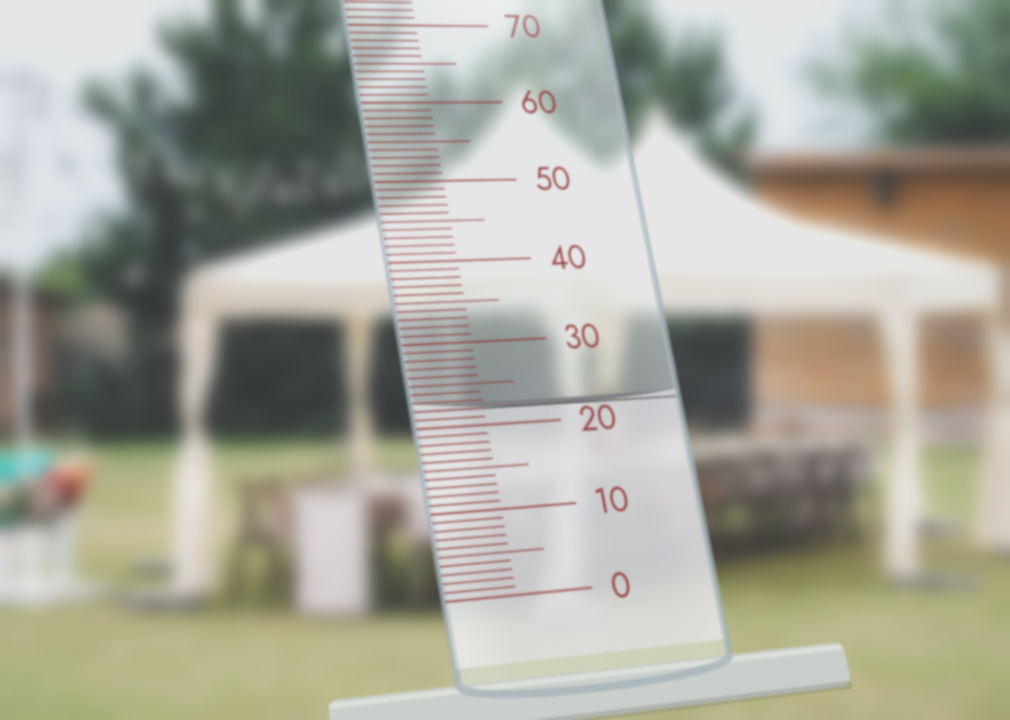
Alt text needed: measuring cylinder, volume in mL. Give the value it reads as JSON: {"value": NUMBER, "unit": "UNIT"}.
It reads {"value": 22, "unit": "mL"}
